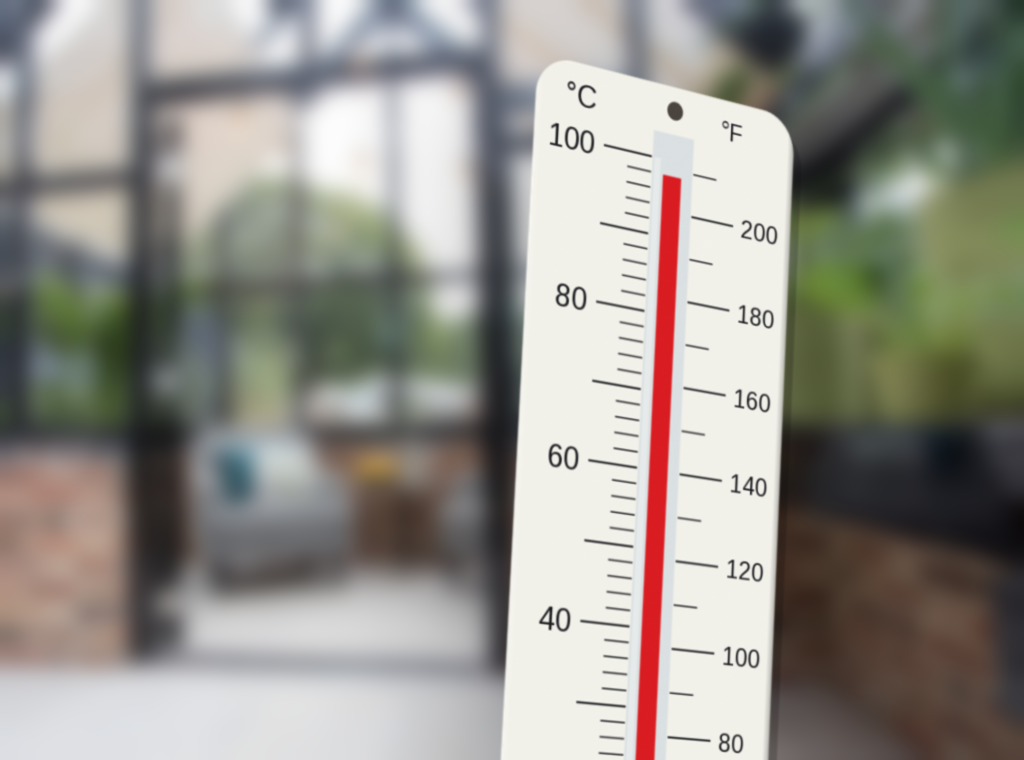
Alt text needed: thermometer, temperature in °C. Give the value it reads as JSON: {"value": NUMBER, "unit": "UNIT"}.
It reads {"value": 98, "unit": "°C"}
